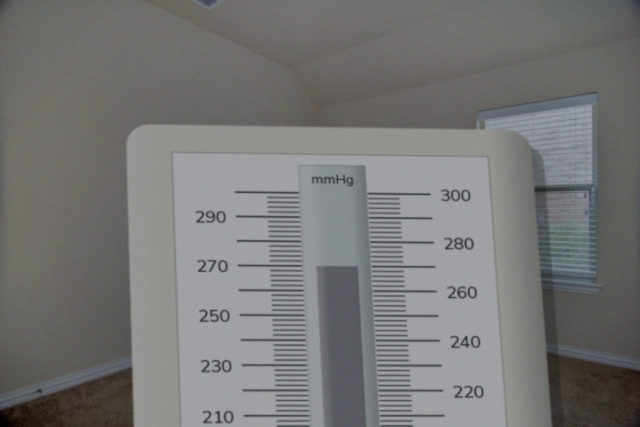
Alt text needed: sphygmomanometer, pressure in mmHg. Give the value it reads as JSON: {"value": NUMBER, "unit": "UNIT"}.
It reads {"value": 270, "unit": "mmHg"}
